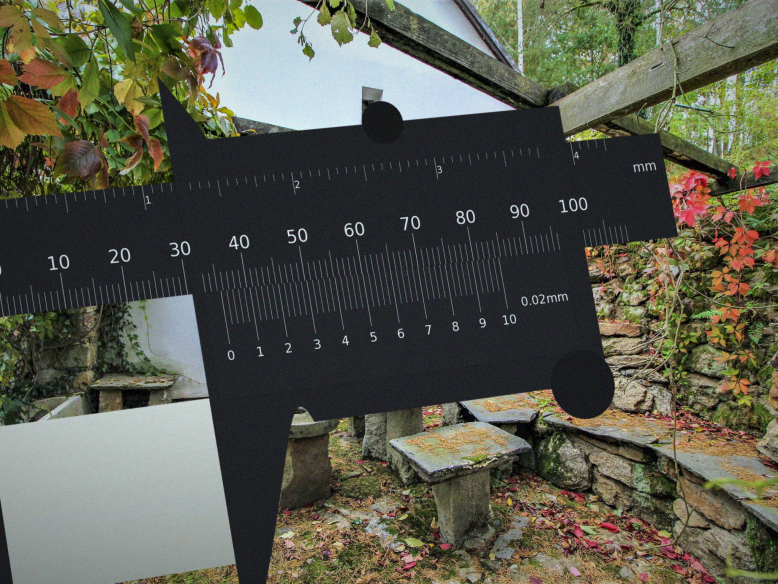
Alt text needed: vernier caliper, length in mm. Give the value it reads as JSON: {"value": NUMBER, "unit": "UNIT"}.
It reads {"value": 35.6, "unit": "mm"}
